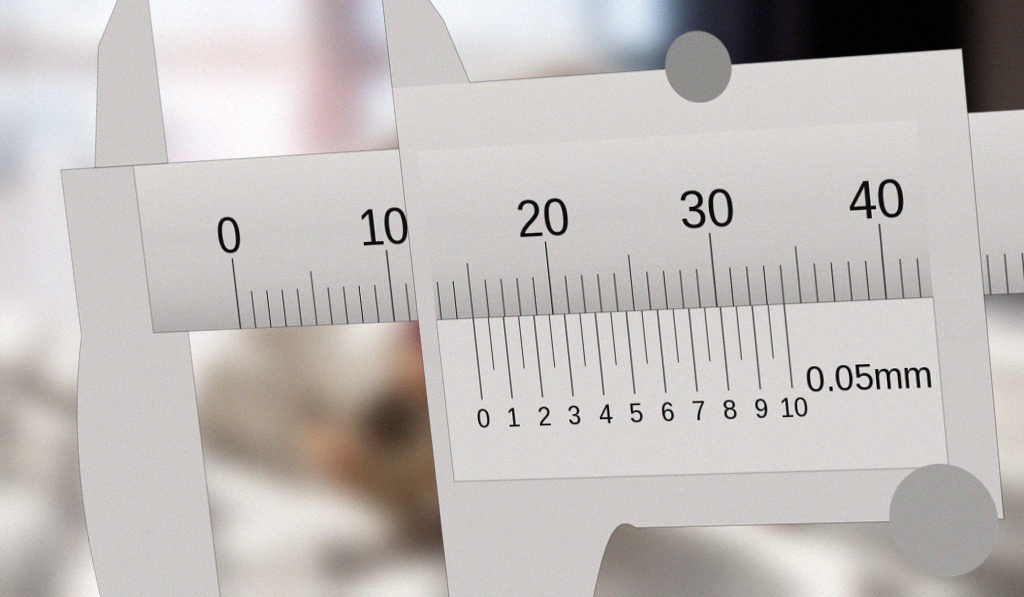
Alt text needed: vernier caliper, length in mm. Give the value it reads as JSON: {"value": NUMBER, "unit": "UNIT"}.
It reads {"value": 15.0, "unit": "mm"}
